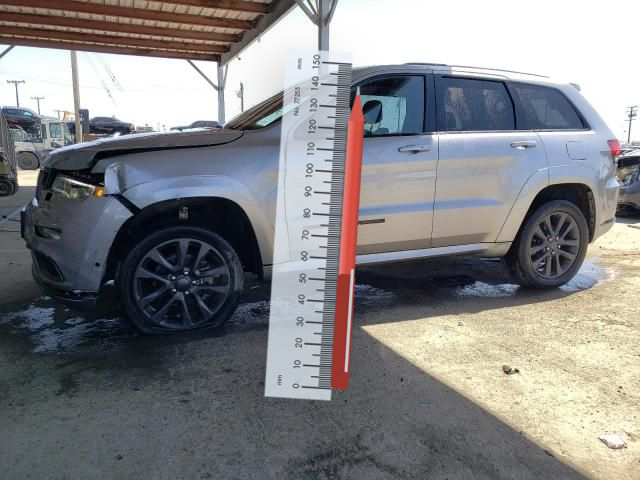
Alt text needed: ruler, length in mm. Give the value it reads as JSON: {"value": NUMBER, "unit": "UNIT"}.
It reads {"value": 140, "unit": "mm"}
